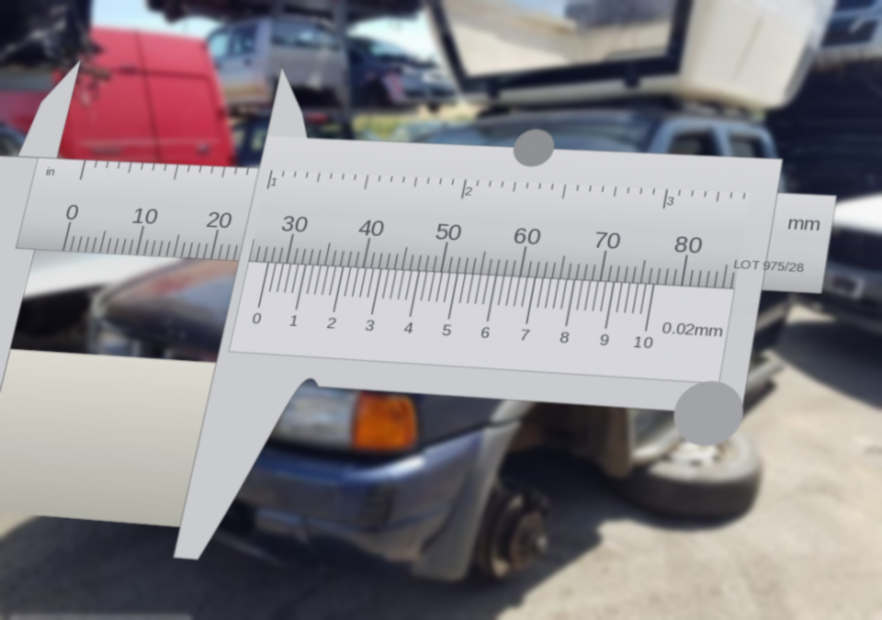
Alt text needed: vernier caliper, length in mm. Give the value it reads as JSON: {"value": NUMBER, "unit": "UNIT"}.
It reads {"value": 27.6, "unit": "mm"}
